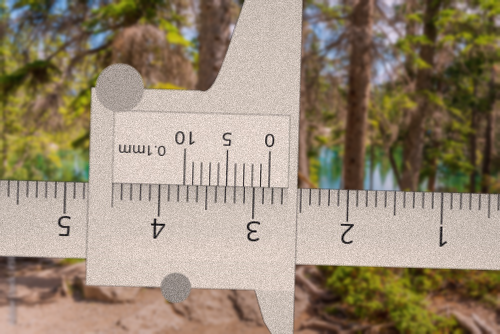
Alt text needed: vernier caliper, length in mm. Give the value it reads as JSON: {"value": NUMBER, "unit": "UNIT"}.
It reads {"value": 28.4, "unit": "mm"}
